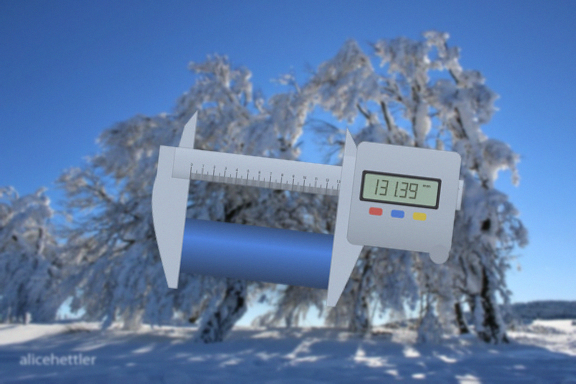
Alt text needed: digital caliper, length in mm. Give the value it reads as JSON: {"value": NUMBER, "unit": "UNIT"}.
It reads {"value": 131.39, "unit": "mm"}
